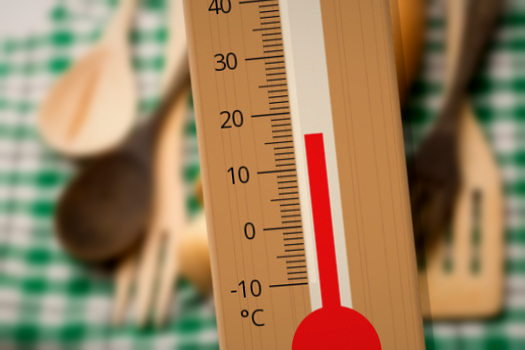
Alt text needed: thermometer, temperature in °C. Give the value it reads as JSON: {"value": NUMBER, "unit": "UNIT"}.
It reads {"value": 16, "unit": "°C"}
